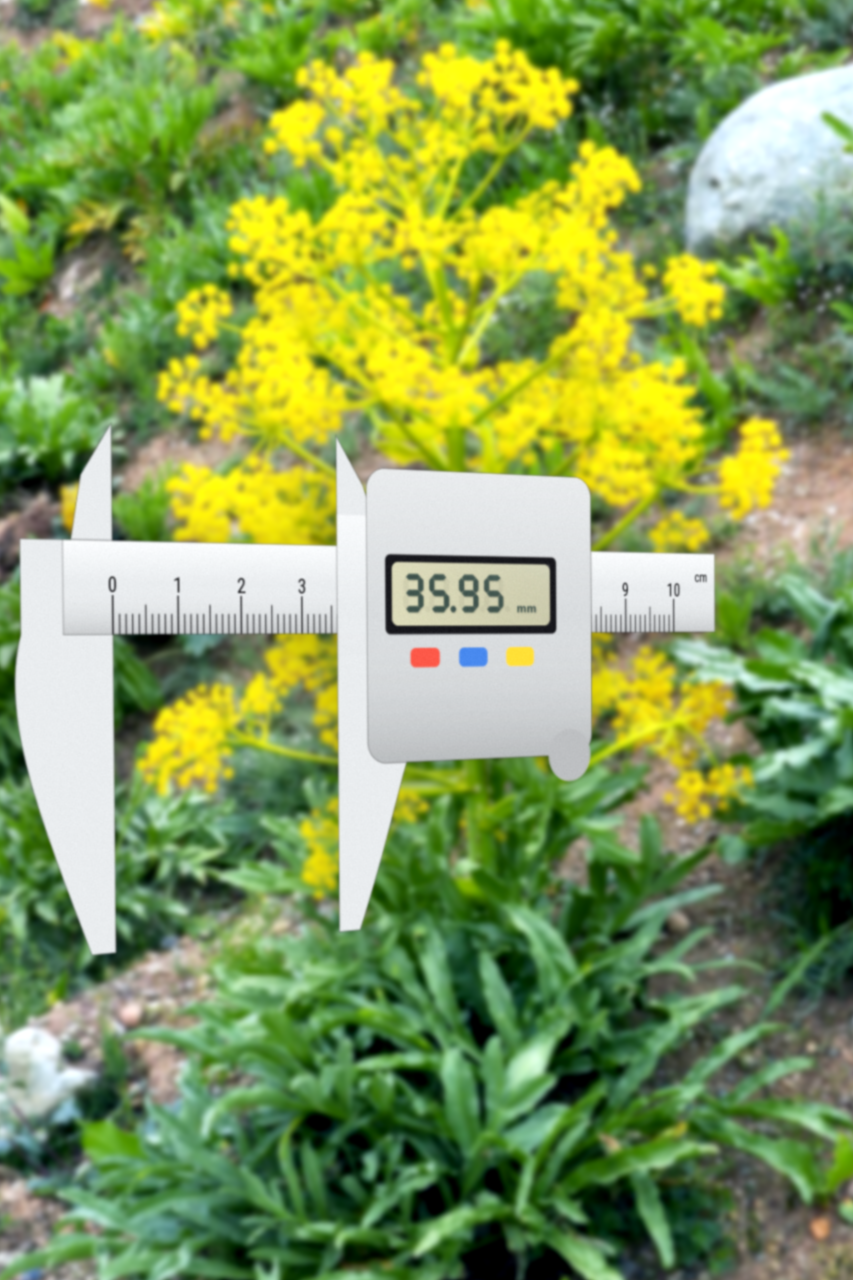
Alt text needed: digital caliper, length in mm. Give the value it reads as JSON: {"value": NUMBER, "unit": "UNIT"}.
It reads {"value": 35.95, "unit": "mm"}
